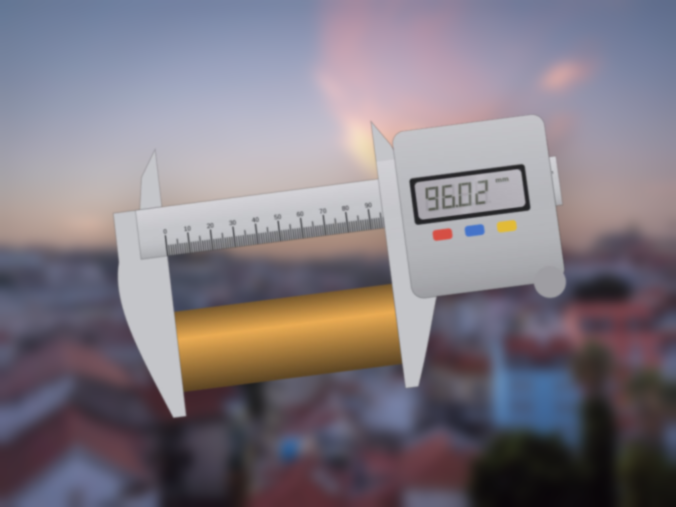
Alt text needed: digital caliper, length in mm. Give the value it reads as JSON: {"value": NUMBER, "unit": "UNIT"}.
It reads {"value": 96.02, "unit": "mm"}
